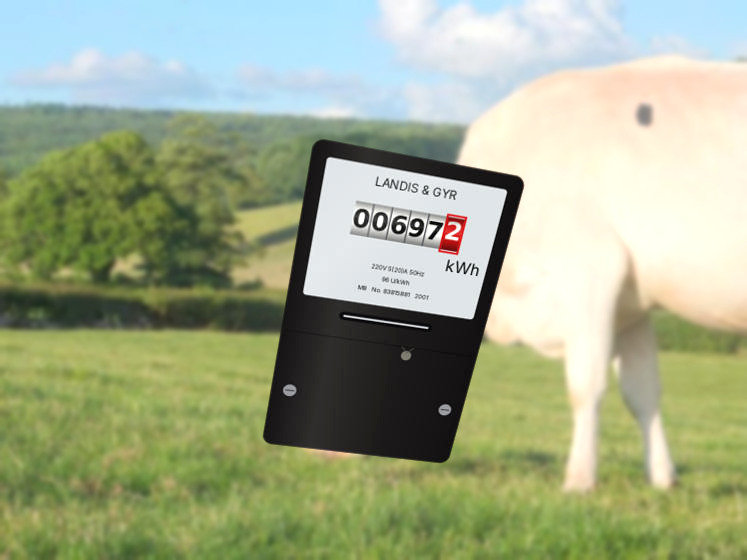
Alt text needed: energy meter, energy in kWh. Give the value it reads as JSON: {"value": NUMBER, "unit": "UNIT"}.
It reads {"value": 697.2, "unit": "kWh"}
